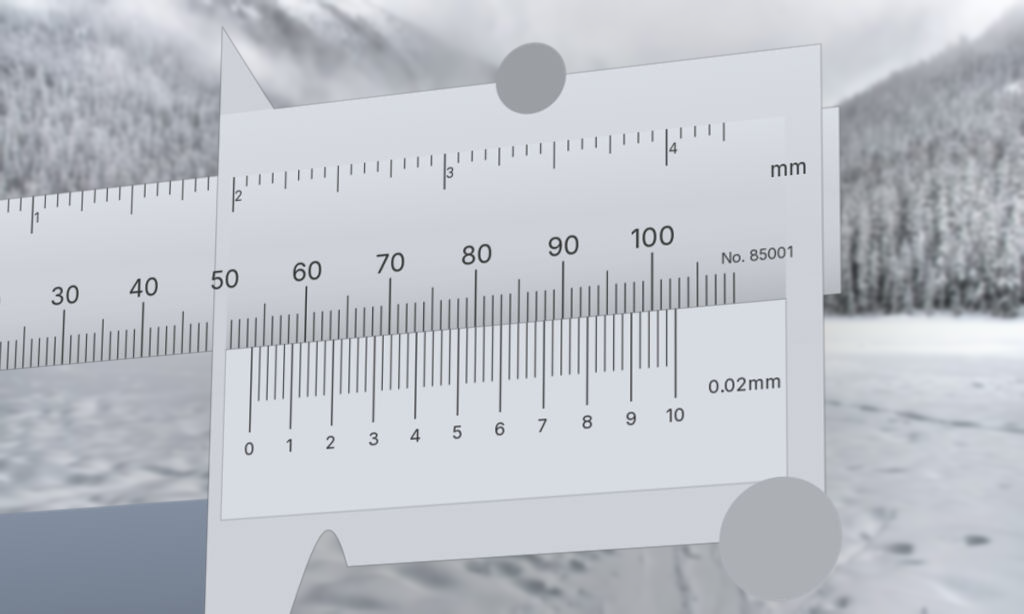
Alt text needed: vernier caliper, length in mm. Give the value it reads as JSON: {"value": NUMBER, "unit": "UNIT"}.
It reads {"value": 53.6, "unit": "mm"}
